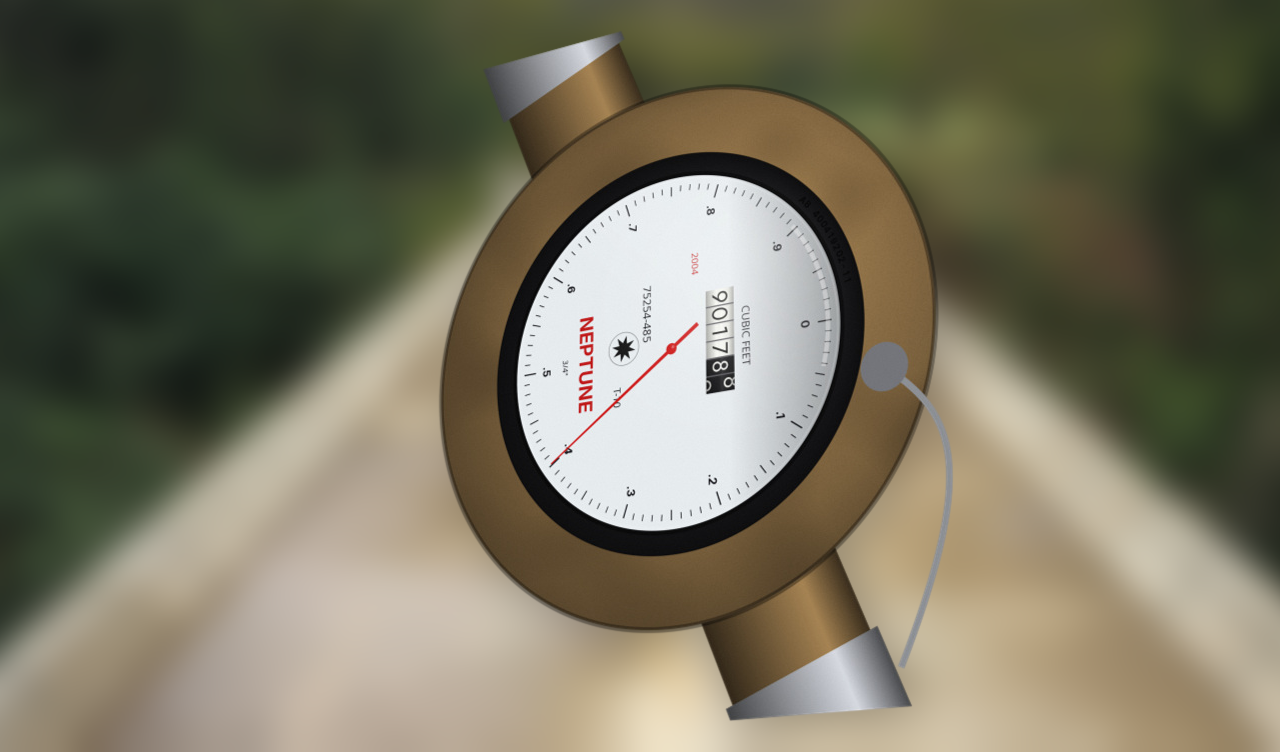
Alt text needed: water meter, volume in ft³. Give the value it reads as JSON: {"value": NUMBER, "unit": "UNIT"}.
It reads {"value": 901788.40, "unit": "ft³"}
